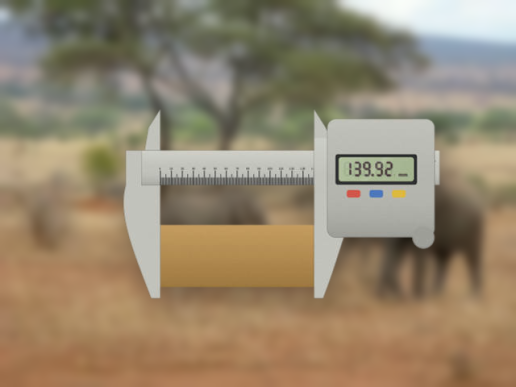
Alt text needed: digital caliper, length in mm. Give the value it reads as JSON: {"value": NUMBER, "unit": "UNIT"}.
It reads {"value": 139.92, "unit": "mm"}
